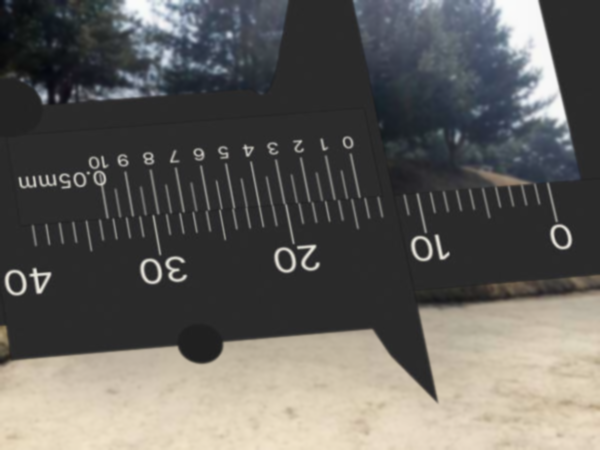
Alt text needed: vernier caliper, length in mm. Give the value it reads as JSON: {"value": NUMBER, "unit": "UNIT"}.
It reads {"value": 14.4, "unit": "mm"}
